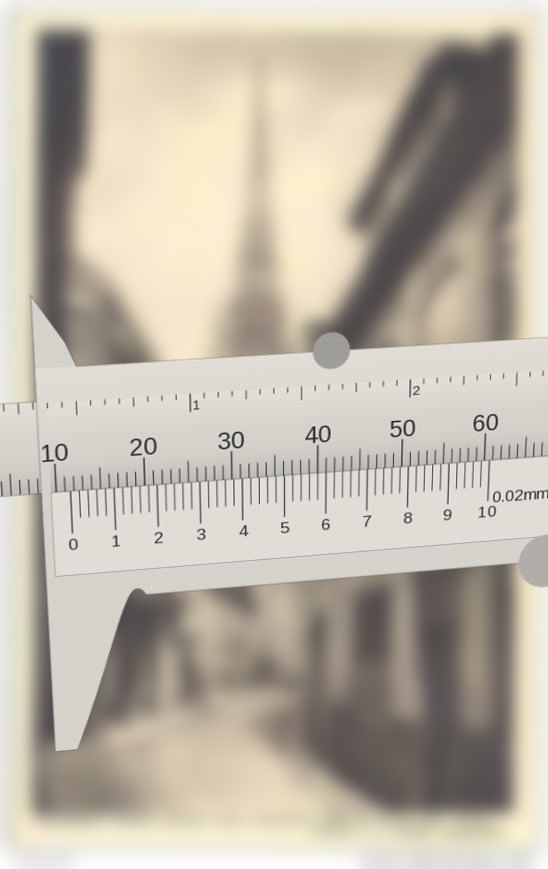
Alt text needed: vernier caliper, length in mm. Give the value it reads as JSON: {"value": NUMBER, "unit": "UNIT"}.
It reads {"value": 11.6, "unit": "mm"}
